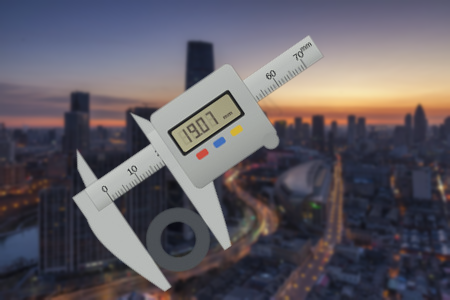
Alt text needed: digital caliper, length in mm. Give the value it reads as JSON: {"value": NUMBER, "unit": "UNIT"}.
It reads {"value": 19.07, "unit": "mm"}
